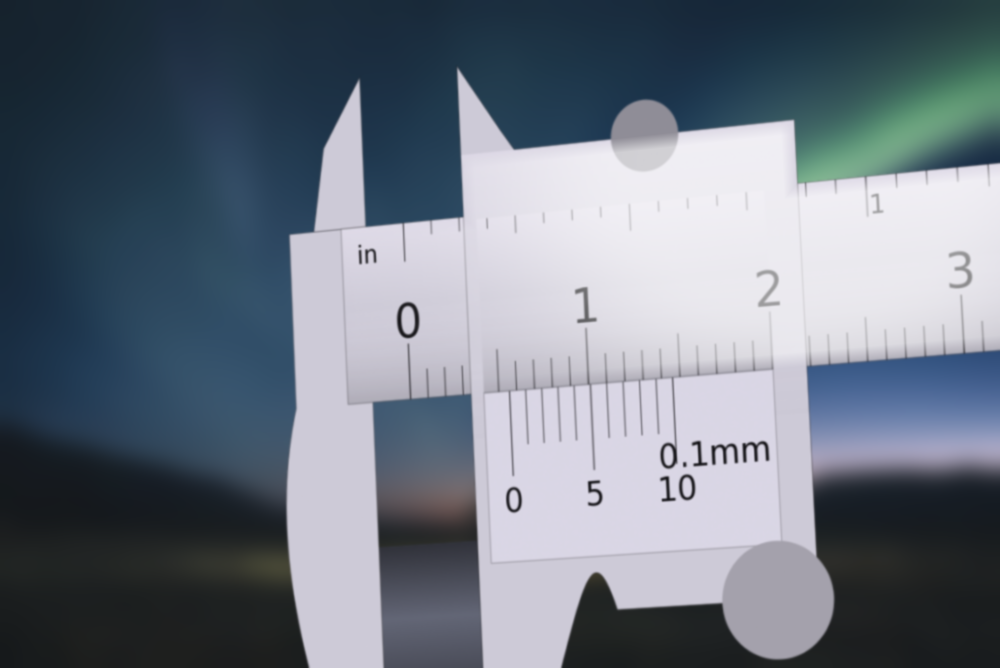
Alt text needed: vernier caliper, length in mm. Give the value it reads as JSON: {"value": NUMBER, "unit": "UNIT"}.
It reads {"value": 5.6, "unit": "mm"}
